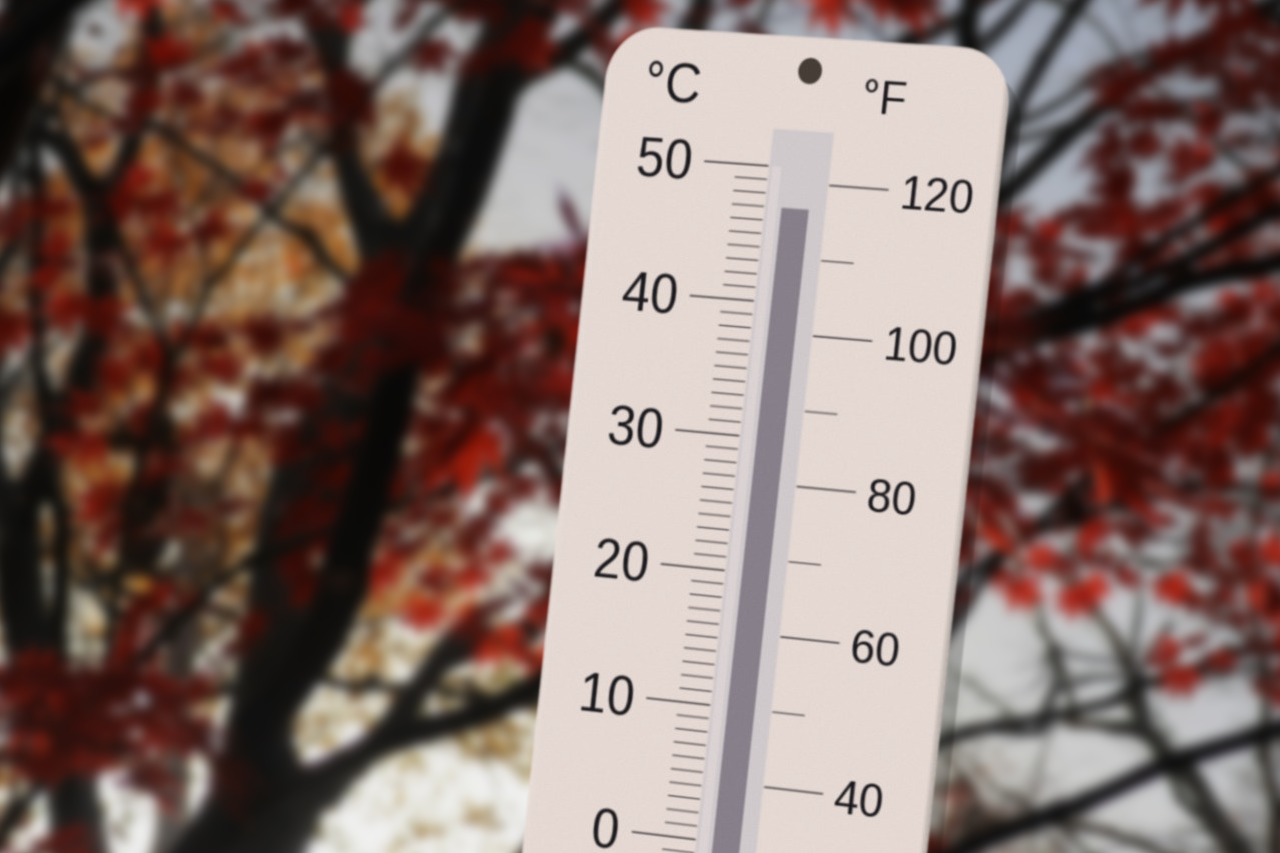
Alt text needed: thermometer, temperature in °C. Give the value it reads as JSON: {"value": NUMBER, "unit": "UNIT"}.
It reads {"value": 47, "unit": "°C"}
